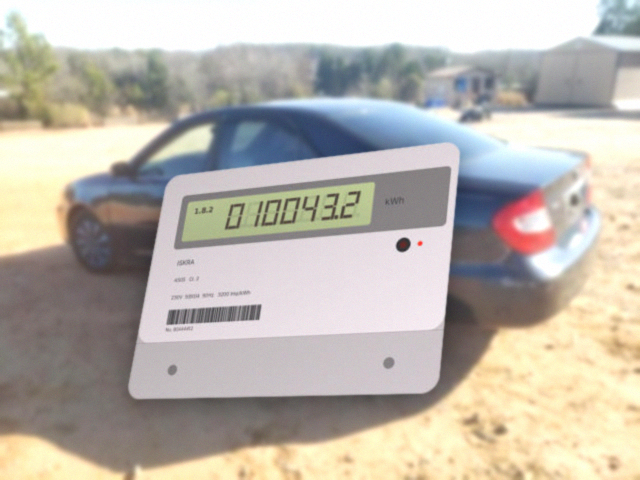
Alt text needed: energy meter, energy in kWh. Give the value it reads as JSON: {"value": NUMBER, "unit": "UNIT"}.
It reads {"value": 10043.2, "unit": "kWh"}
